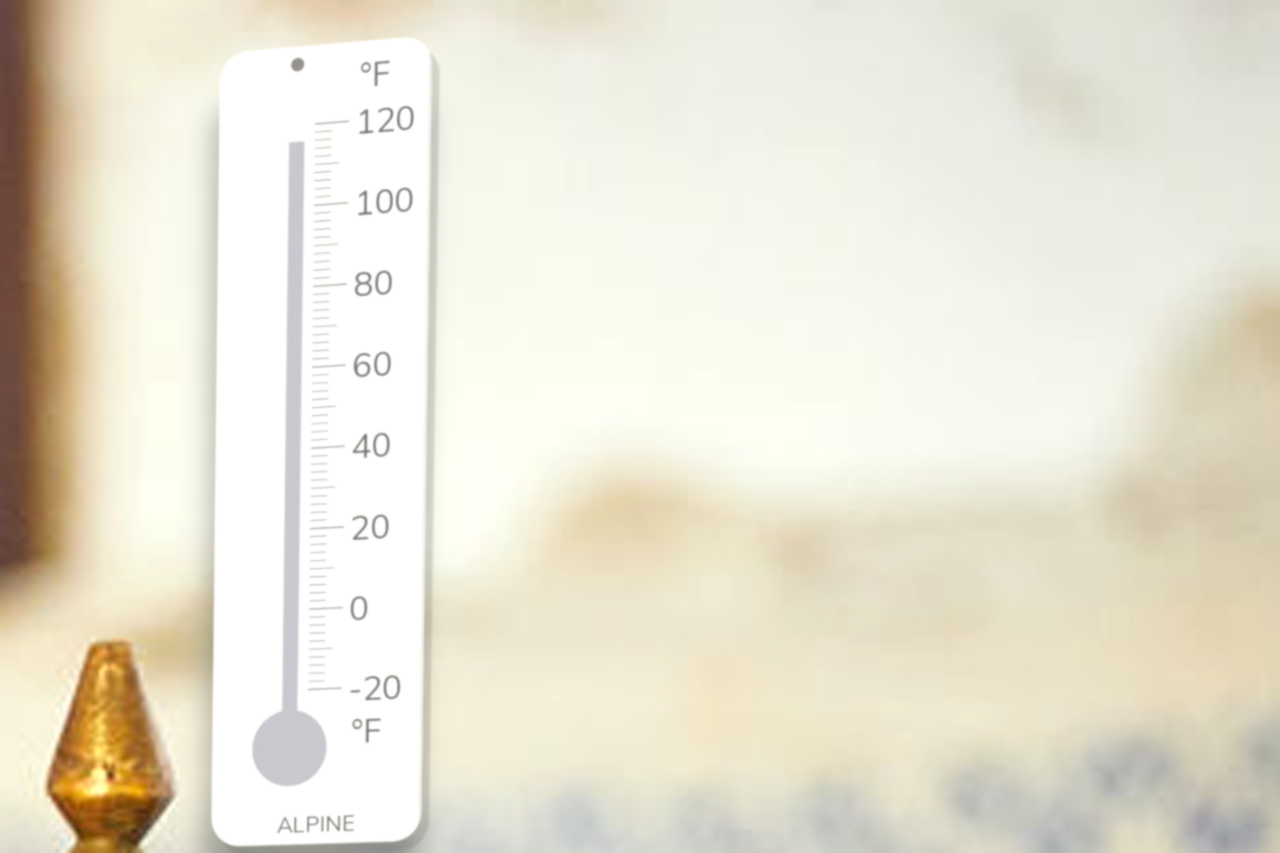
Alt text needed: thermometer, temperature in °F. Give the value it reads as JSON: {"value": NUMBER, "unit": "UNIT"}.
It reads {"value": 116, "unit": "°F"}
